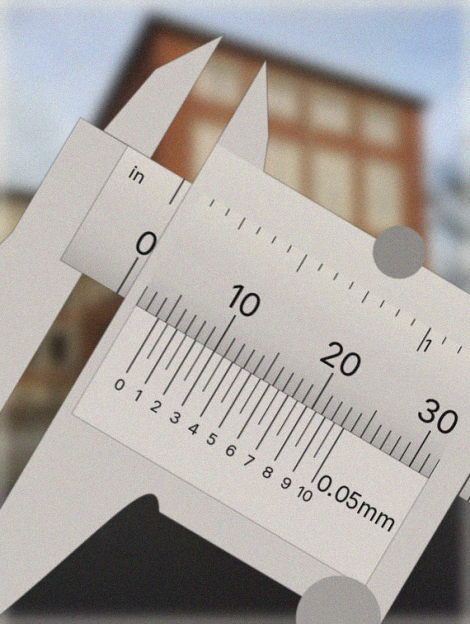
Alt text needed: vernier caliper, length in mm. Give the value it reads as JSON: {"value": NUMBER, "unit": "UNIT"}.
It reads {"value": 4.3, "unit": "mm"}
